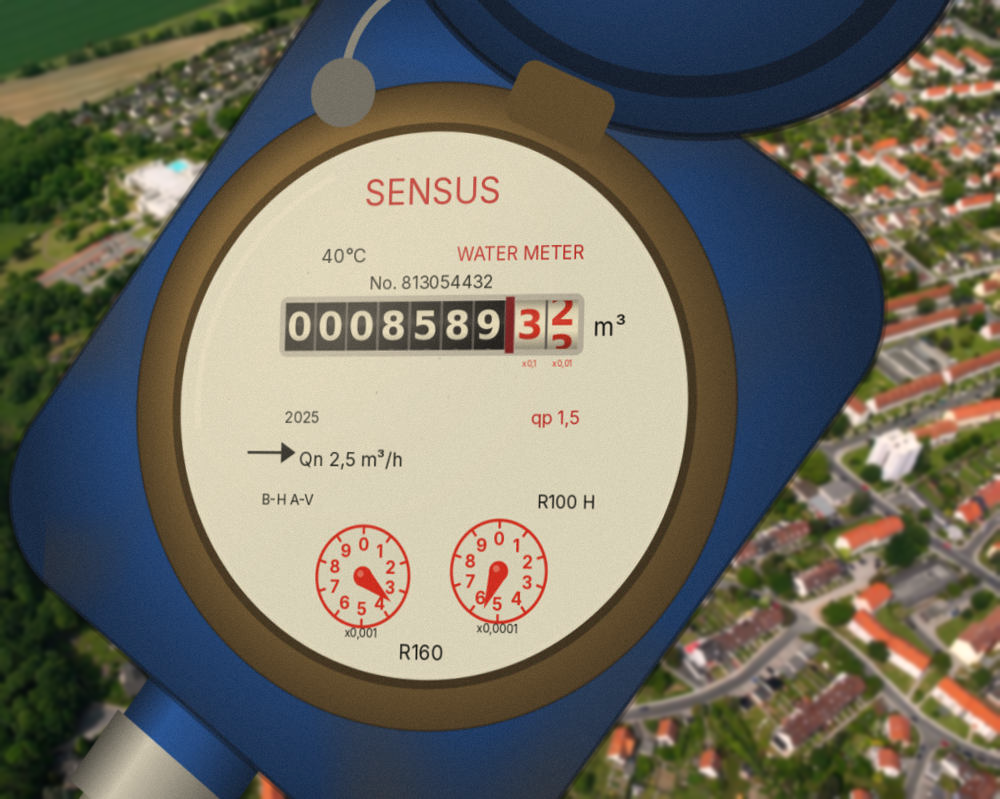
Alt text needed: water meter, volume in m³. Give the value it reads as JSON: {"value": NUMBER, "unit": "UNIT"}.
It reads {"value": 8589.3235, "unit": "m³"}
